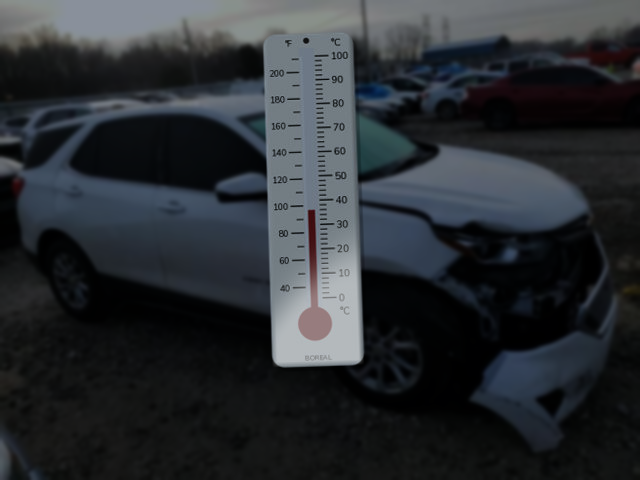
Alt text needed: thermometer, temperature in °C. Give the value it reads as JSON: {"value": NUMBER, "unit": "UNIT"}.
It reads {"value": 36, "unit": "°C"}
